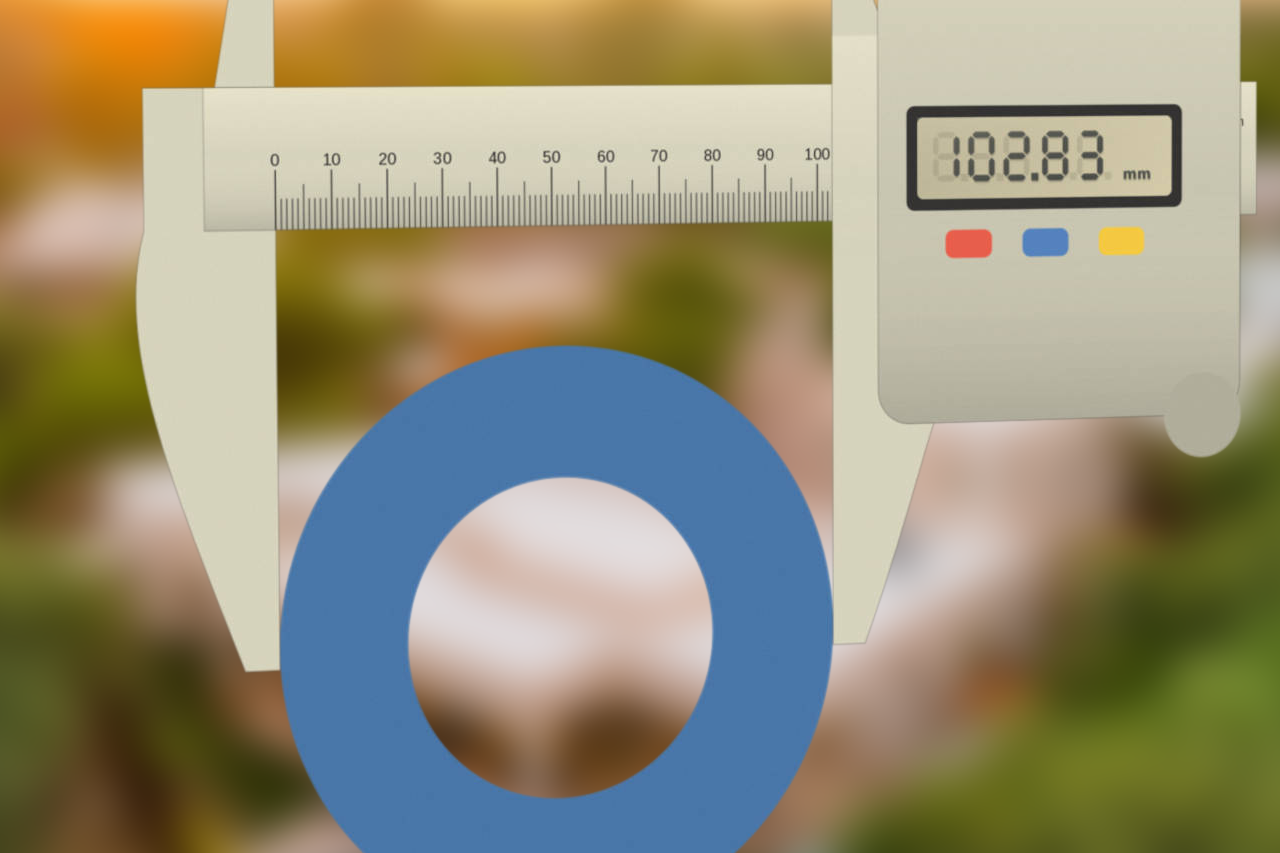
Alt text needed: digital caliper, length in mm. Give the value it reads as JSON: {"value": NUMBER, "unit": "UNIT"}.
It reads {"value": 102.83, "unit": "mm"}
